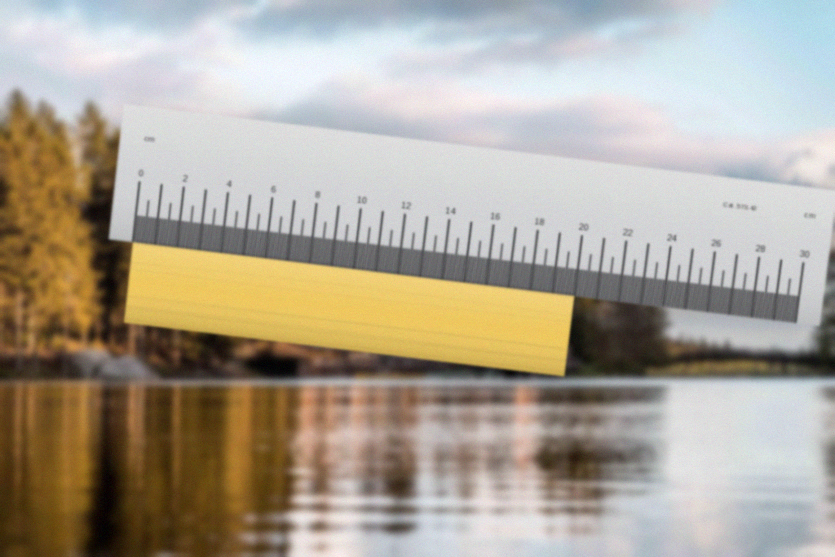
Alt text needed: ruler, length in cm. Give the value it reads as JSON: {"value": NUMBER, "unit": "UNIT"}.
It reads {"value": 20, "unit": "cm"}
